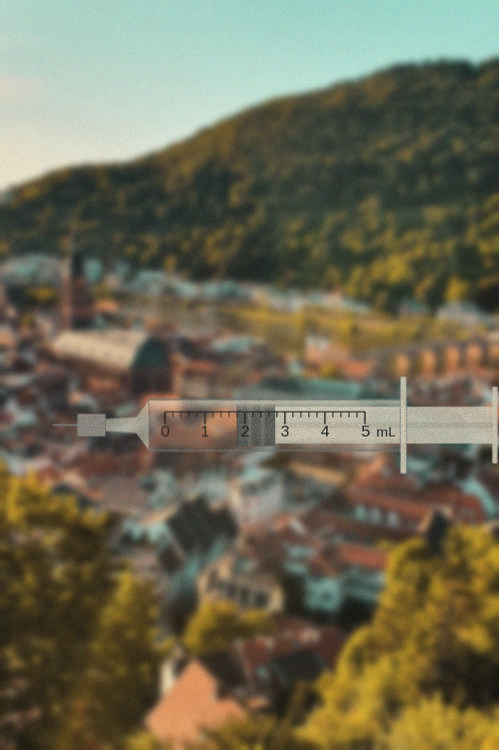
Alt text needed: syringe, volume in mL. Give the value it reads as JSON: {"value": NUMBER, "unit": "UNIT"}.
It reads {"value": 1.8, "unit": "mL"}
